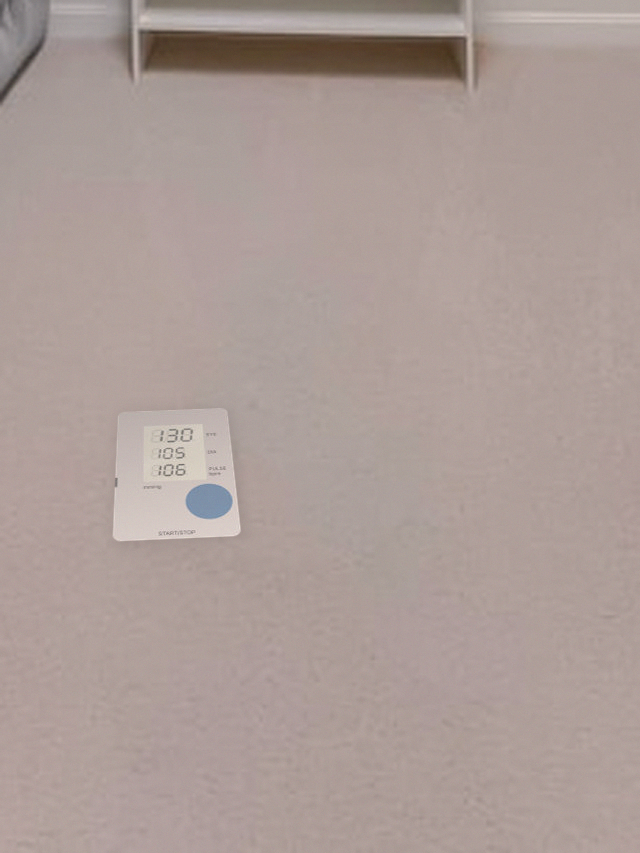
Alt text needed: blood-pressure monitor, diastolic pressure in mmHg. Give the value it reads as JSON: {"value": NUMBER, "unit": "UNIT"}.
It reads {"value": 105, "unit": "mmHg"}
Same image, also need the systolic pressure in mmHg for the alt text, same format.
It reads {"value": 130, "unit": "mmHg"}
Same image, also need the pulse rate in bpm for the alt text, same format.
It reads {"value": 106, "unit": "bpm"}
